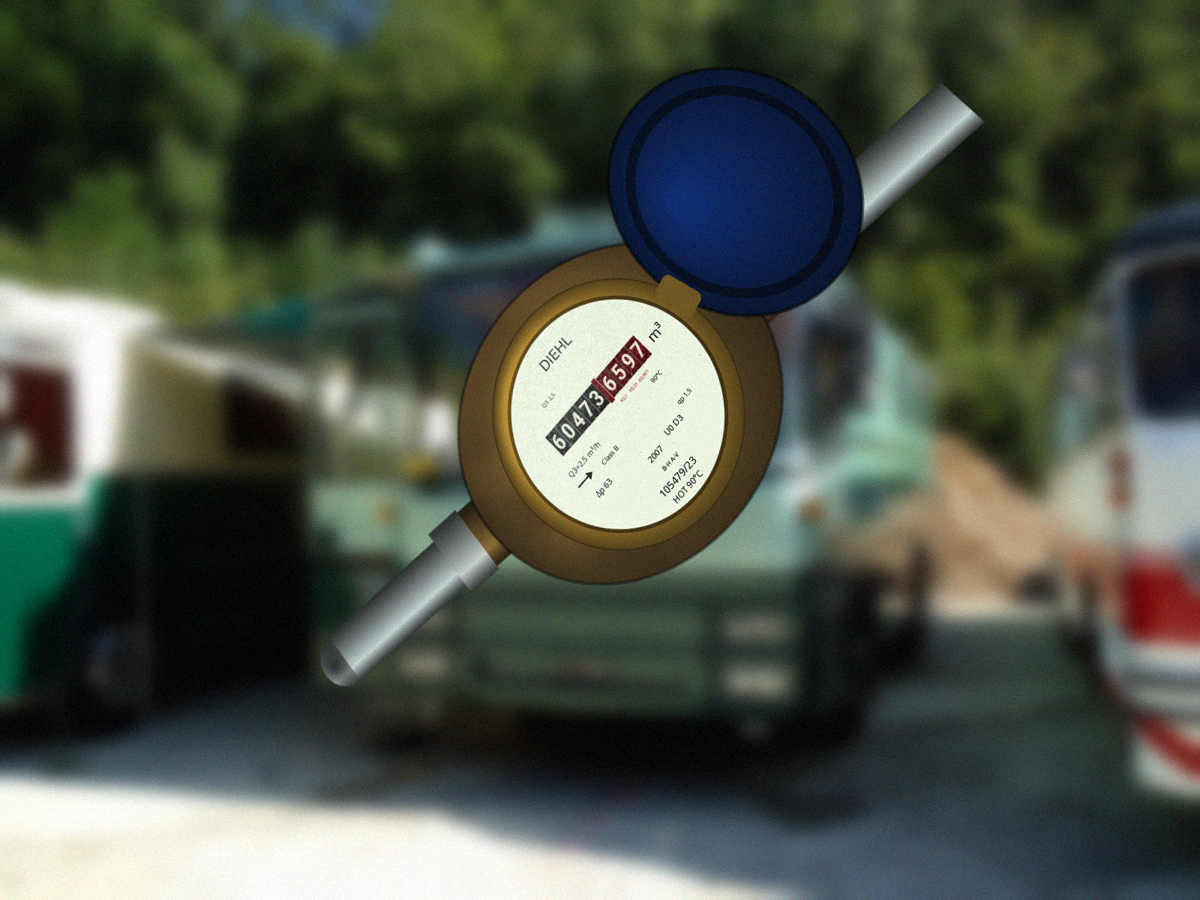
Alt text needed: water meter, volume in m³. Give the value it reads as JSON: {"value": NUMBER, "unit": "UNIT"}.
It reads {"value": 60473.6597, "unit": "m³"}
